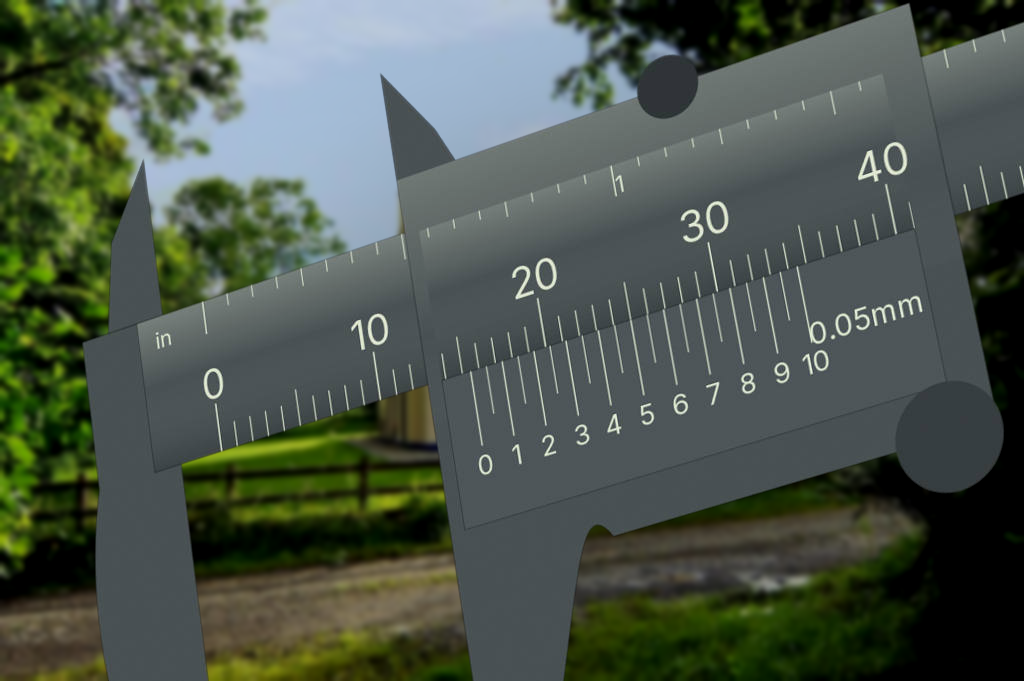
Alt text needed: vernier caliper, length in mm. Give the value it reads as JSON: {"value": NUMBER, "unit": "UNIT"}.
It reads {"value": 15.5, "unit": "mm"}
